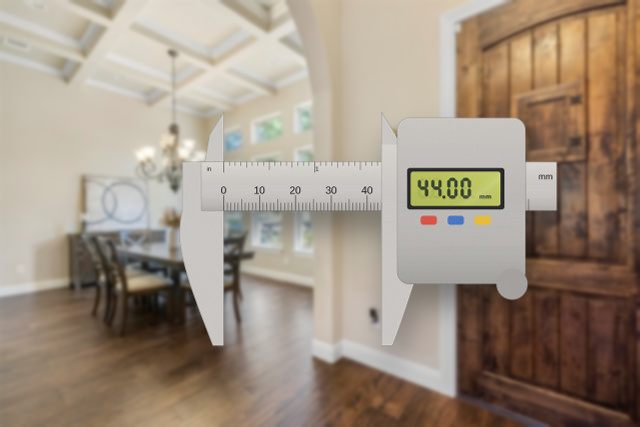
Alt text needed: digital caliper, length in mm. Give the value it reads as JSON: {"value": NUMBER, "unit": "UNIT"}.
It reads {"value": 44.00, "unit": "mm"}
